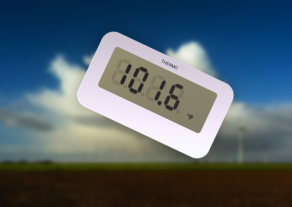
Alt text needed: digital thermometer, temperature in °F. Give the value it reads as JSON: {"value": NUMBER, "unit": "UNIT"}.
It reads {"value": 101.6, "unit": "°F"}
